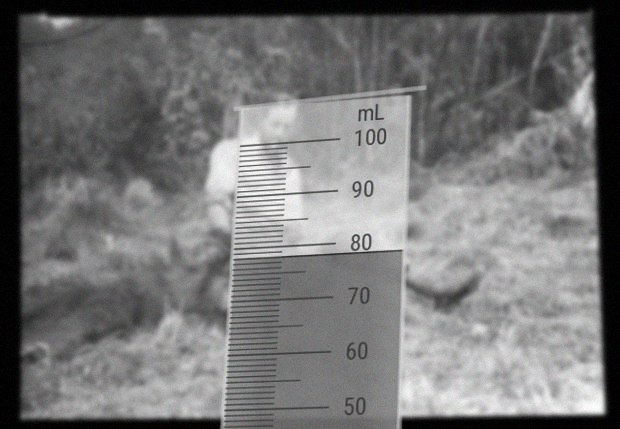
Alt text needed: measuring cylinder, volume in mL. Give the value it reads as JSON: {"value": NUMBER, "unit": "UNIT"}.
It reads {"value": 78, "unit": "mL"}
